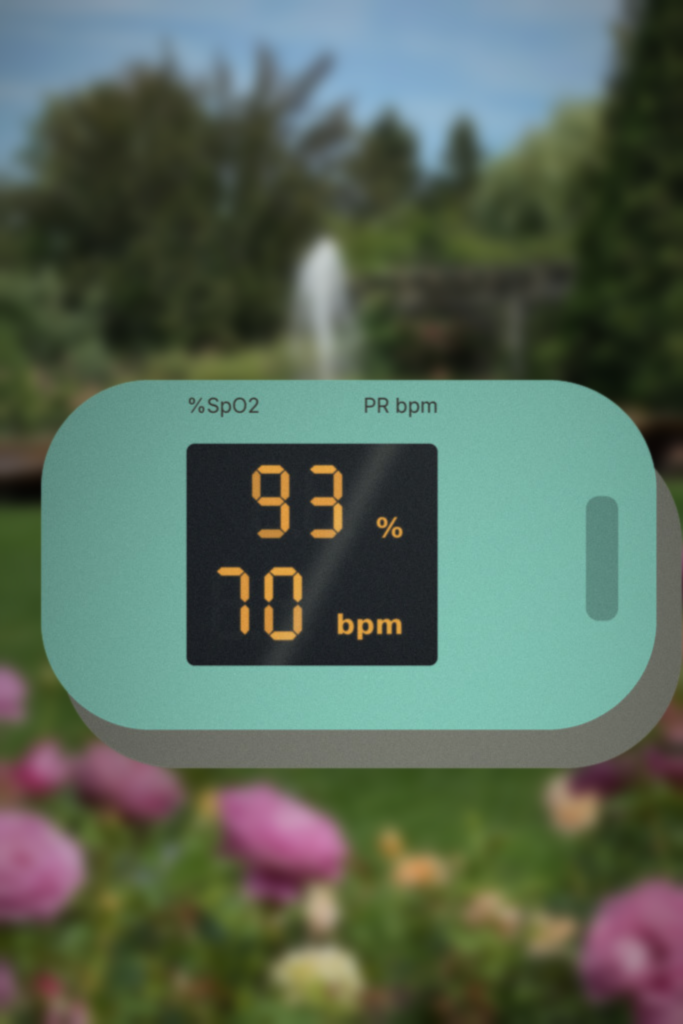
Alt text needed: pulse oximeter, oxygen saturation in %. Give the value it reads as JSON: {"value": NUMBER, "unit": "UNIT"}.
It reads {"value": 93, "unit": "%"}
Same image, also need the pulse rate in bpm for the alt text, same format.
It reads {"value": 70, "unit": "bpm"}
